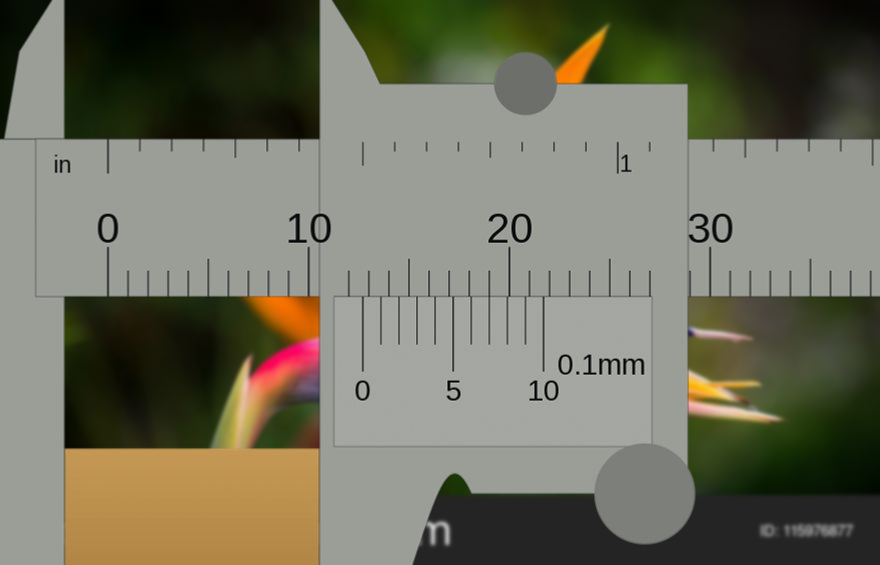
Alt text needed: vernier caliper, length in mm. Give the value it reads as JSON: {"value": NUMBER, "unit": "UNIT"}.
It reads {"value": 12.7, "unit": "mm"}
